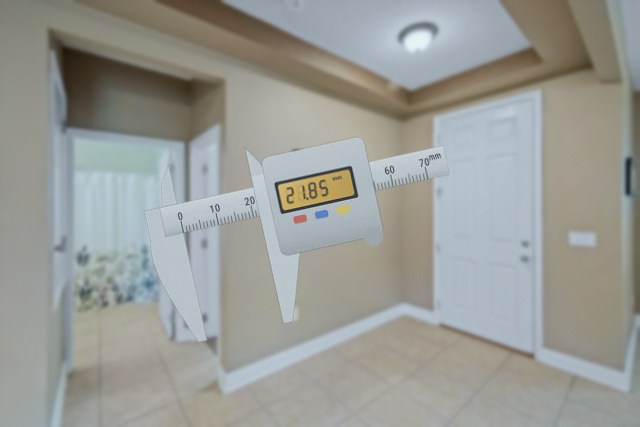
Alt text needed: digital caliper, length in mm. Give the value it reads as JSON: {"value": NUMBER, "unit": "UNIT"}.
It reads {"value": 21.85, "unit": "mm"}
